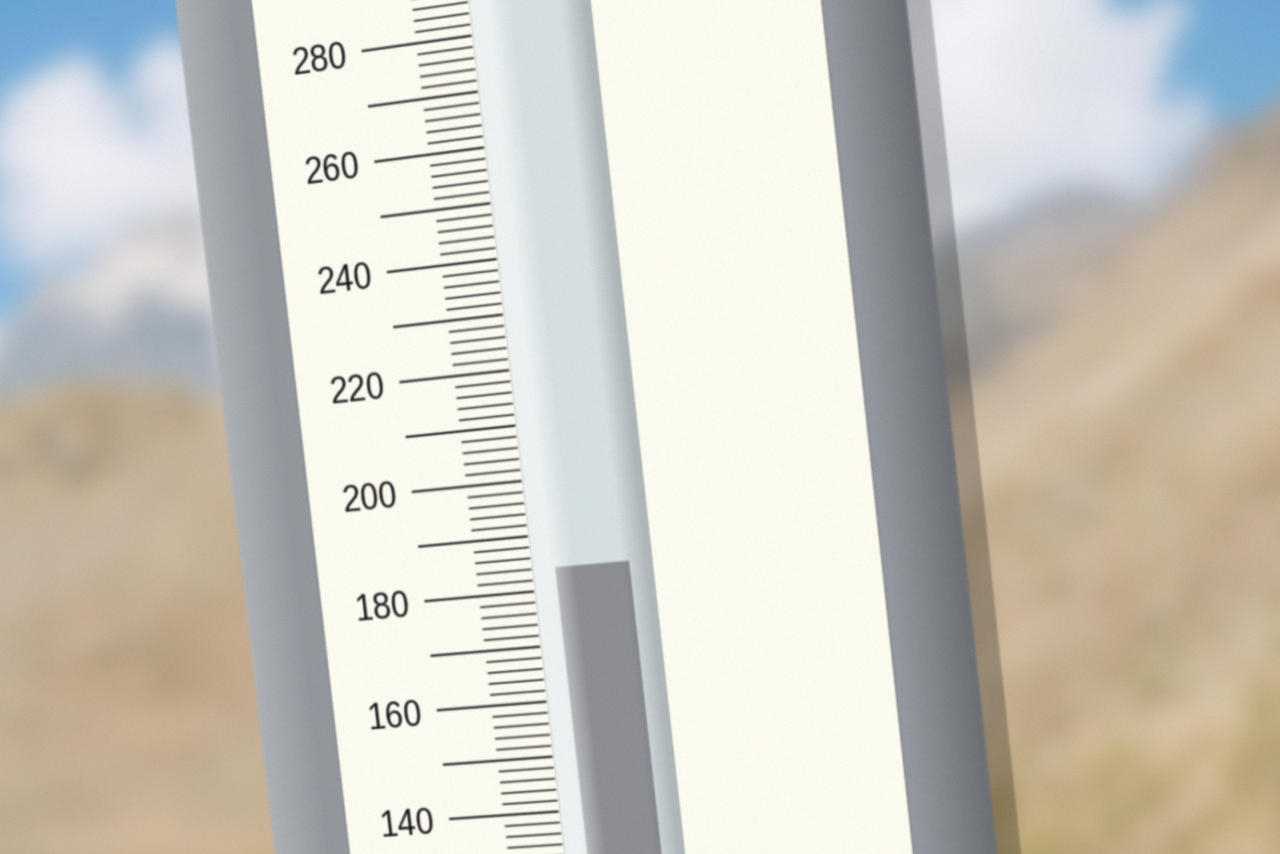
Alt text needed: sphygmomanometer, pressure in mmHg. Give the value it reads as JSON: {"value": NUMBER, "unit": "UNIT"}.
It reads {"value": 184, "unit": "mmHg"}
